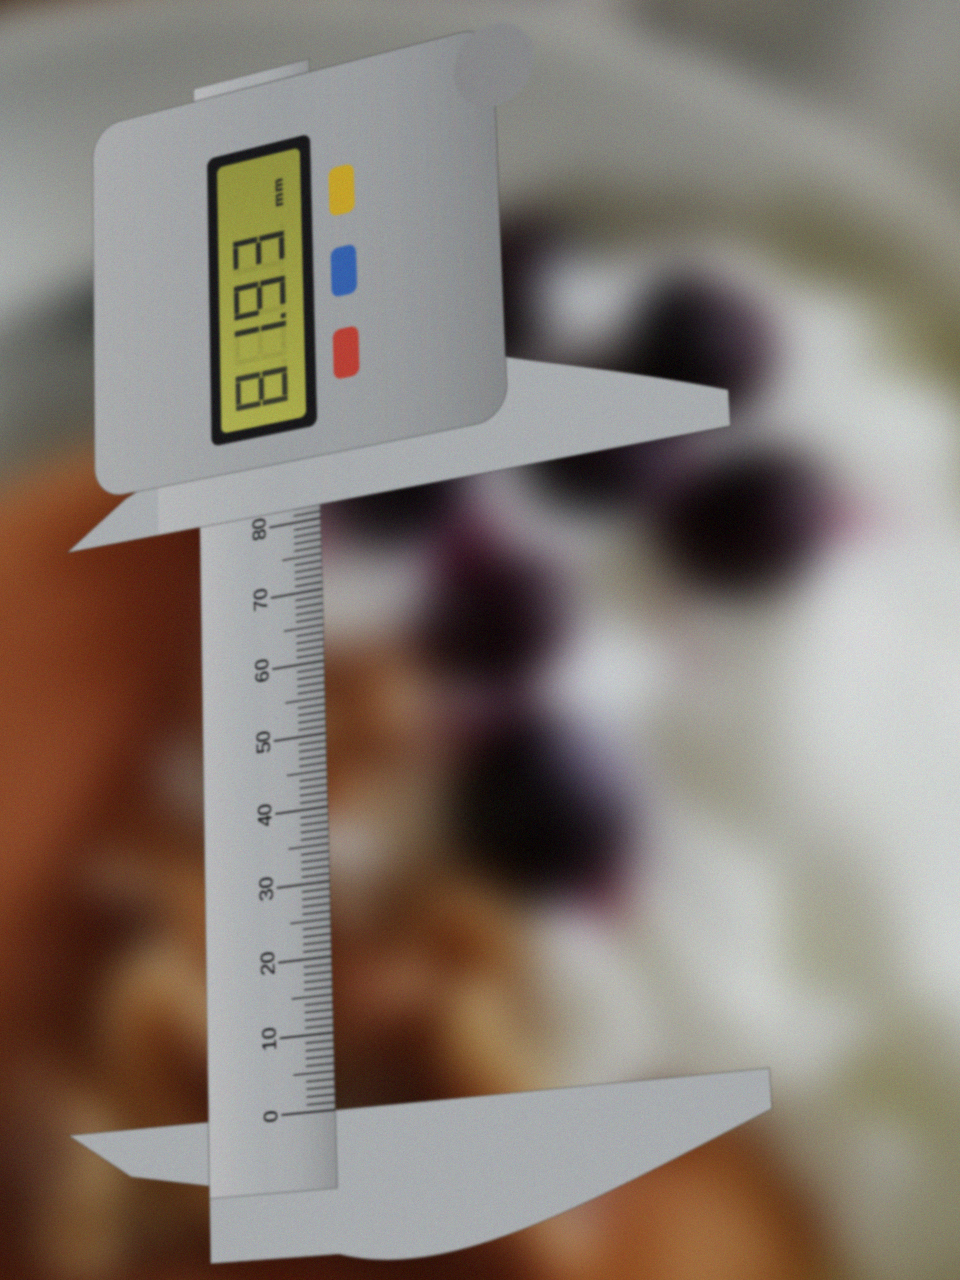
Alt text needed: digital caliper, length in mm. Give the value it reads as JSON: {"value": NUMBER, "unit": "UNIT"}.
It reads {"value": 81.93, "unit": "mm"}
